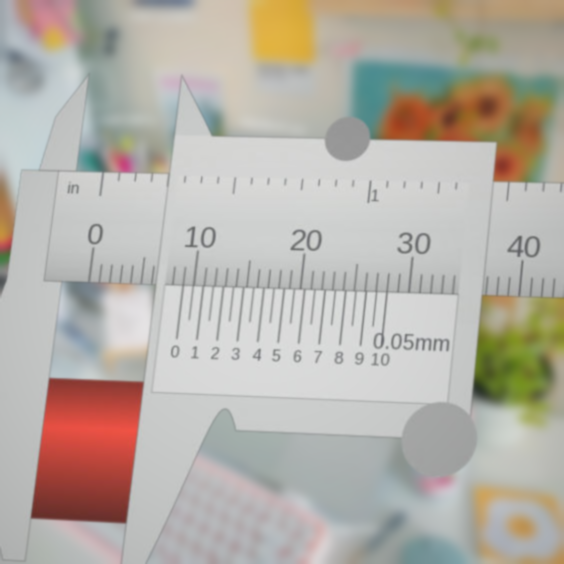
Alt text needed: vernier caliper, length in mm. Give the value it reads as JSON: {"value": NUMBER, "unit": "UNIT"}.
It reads {"value": 9.0, "unit": "mm"}
